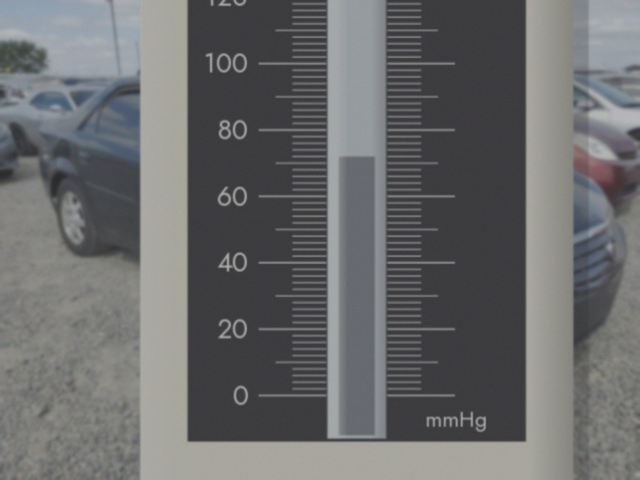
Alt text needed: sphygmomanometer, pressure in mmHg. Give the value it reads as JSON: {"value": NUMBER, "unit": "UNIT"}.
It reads {"value": 72, "unit": "mmHg"}
